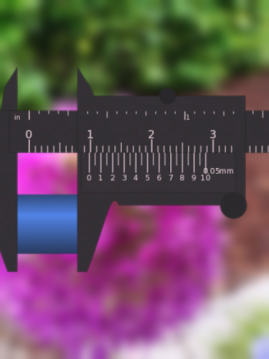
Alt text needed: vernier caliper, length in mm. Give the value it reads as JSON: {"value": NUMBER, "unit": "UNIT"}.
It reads {"value": 9.8, "unit": "mm"}
